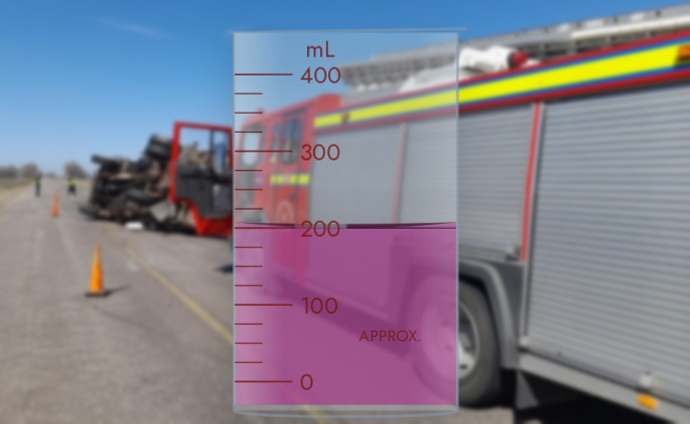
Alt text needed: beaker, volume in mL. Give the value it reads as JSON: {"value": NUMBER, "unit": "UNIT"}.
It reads {"value": 200, "unit": "mL"}
